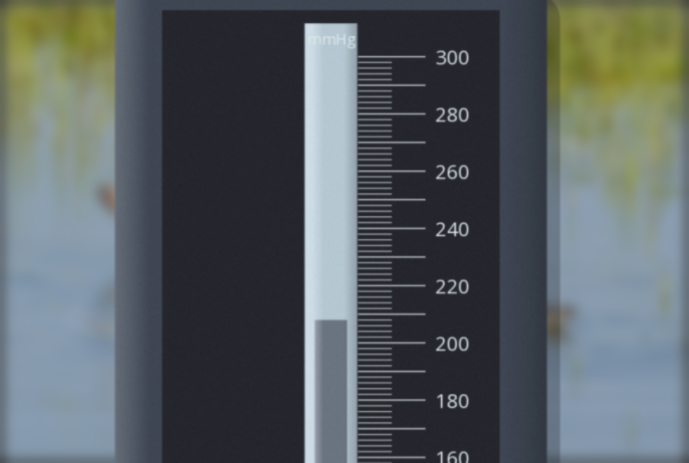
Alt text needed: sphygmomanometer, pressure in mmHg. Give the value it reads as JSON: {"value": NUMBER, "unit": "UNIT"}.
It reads {"value": 208, "unit": "mmHg"}
